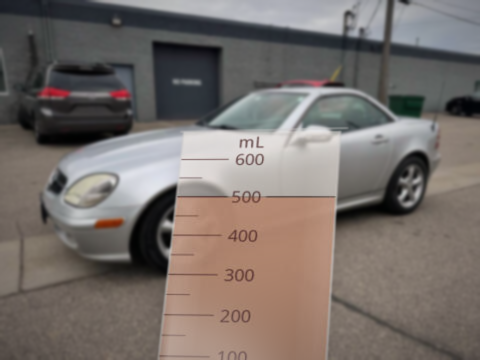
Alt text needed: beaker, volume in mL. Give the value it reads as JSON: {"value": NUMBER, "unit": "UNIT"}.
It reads {"value": 500, "unit": "mL"}
